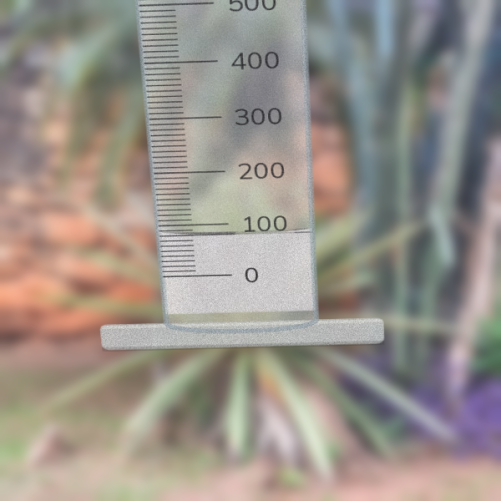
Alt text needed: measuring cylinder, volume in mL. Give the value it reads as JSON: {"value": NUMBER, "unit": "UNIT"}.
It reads {"value": 80, "unit": "mL"}
